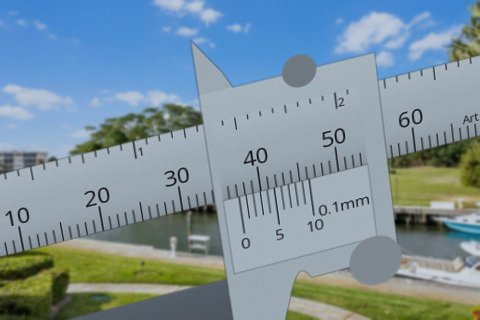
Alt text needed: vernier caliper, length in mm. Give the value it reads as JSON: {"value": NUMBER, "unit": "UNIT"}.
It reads {"value": 37.2, "unit": "mm"}
